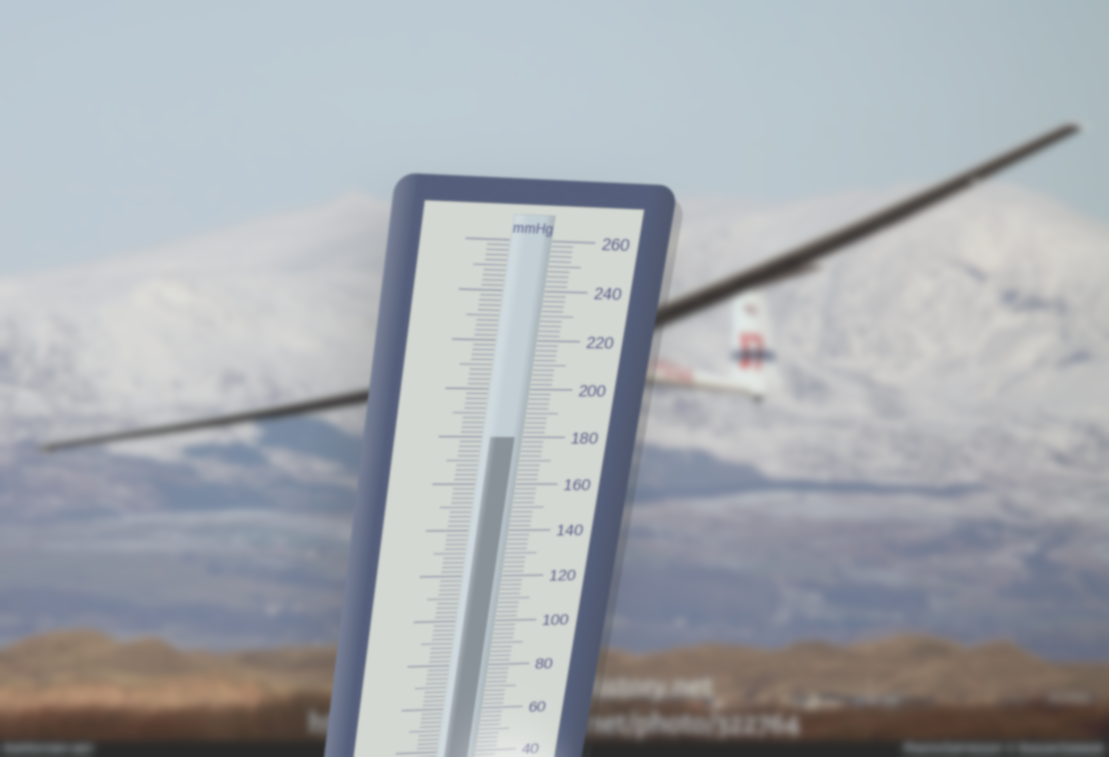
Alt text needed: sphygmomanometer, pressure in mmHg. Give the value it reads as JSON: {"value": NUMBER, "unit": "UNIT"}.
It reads {"value": 180, "unit": "mmHg"}
